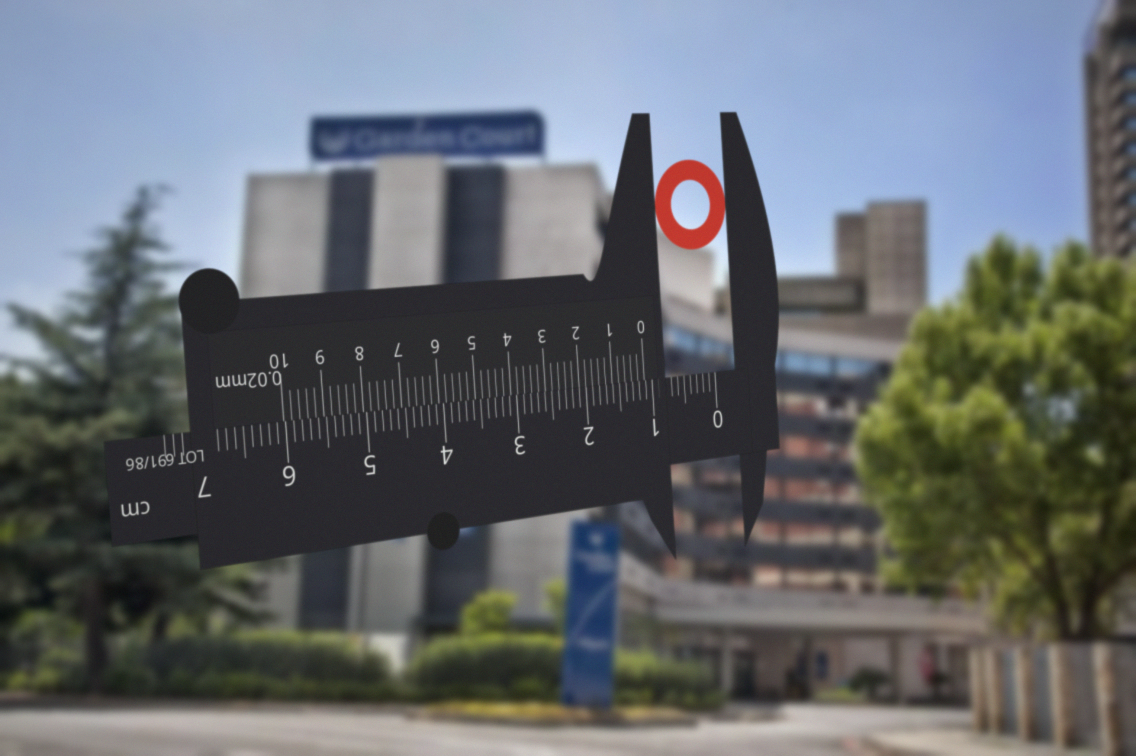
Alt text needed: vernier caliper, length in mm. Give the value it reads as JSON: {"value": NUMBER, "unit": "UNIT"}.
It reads {"value": 11.2, "unit": "mm"}
